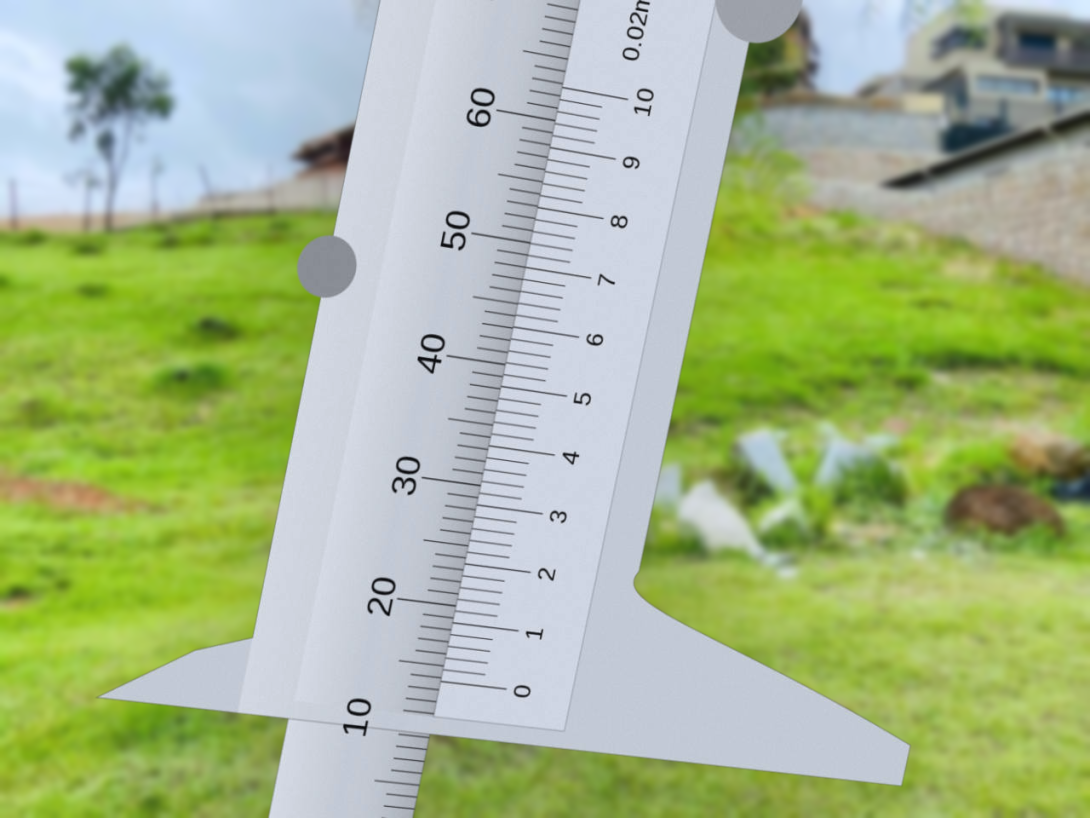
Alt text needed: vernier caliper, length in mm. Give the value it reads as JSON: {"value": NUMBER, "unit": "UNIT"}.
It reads {"value": 13.7, "unit": "mm"}
